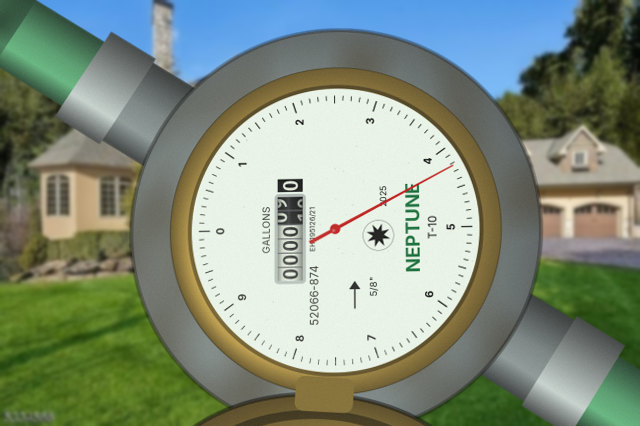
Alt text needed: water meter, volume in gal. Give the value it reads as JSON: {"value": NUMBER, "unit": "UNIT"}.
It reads {"value": 94.2, "unit": "gal"}
